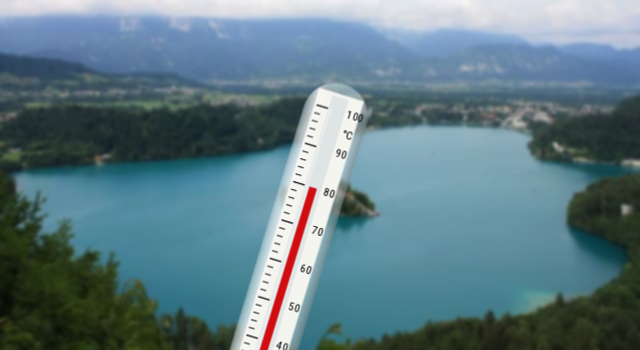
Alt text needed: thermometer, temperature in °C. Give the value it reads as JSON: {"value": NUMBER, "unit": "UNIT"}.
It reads {"value": 80, "unit": "°C"}
